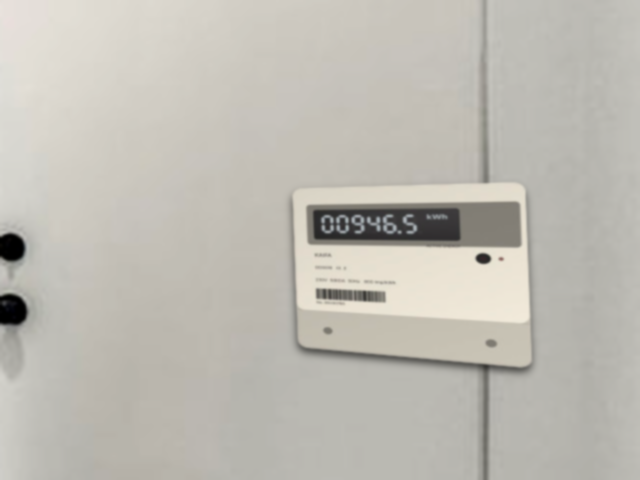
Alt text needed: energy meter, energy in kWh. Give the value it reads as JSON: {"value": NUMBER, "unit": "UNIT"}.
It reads {"value": 946.5, "unit": "kWh"}
